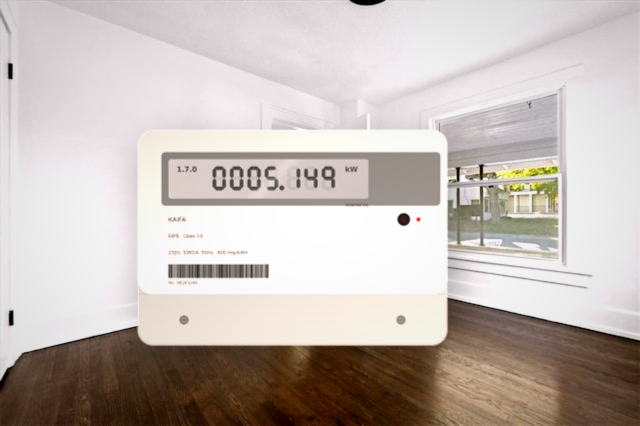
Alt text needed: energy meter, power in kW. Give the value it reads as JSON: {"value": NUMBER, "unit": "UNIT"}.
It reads {"value": 5.149, "unit": "kW"}
